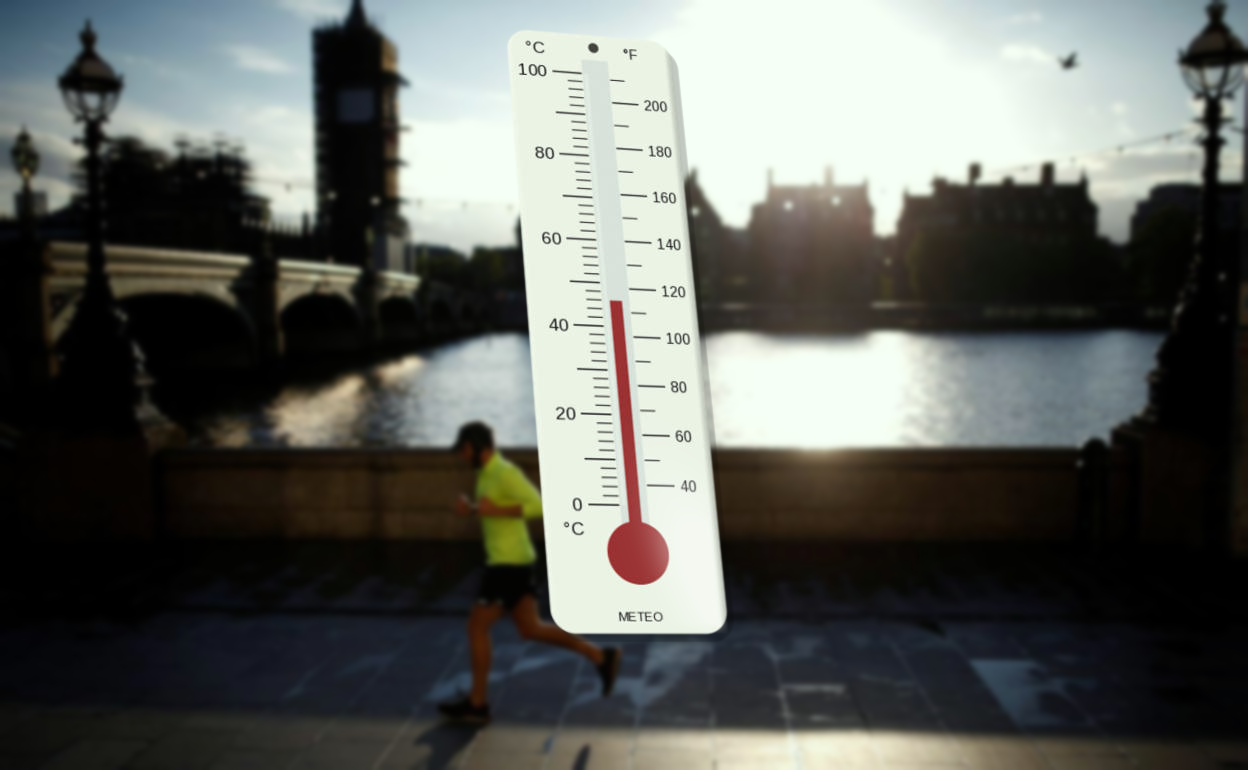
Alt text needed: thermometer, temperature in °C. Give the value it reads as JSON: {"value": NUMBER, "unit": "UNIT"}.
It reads {"value": 46, "unit": "°C"}
